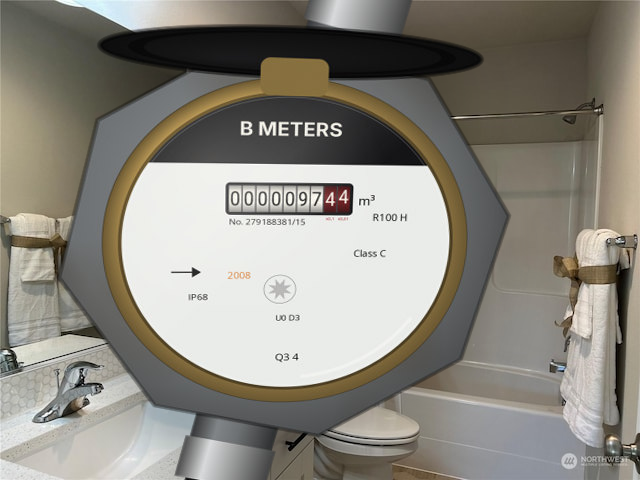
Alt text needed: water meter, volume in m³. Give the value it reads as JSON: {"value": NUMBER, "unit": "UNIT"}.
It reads {"value": 97.44, "unit": "m³"}
